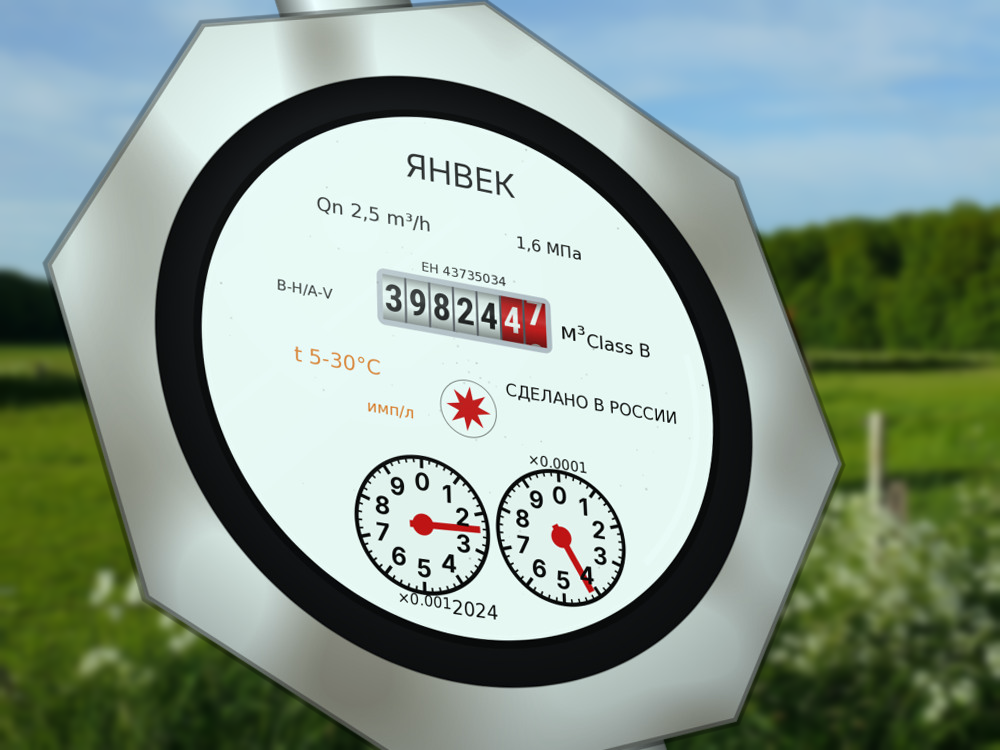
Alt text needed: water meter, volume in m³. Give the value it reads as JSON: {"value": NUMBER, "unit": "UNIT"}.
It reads {"value": 39824.4724, "unit": "m³"}
